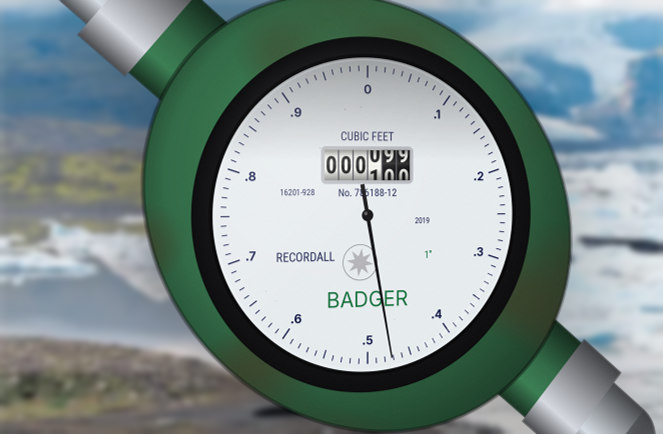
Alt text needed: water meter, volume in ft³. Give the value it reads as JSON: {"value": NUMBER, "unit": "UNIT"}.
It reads {"value": 99.47, "unit": "ft³"}
